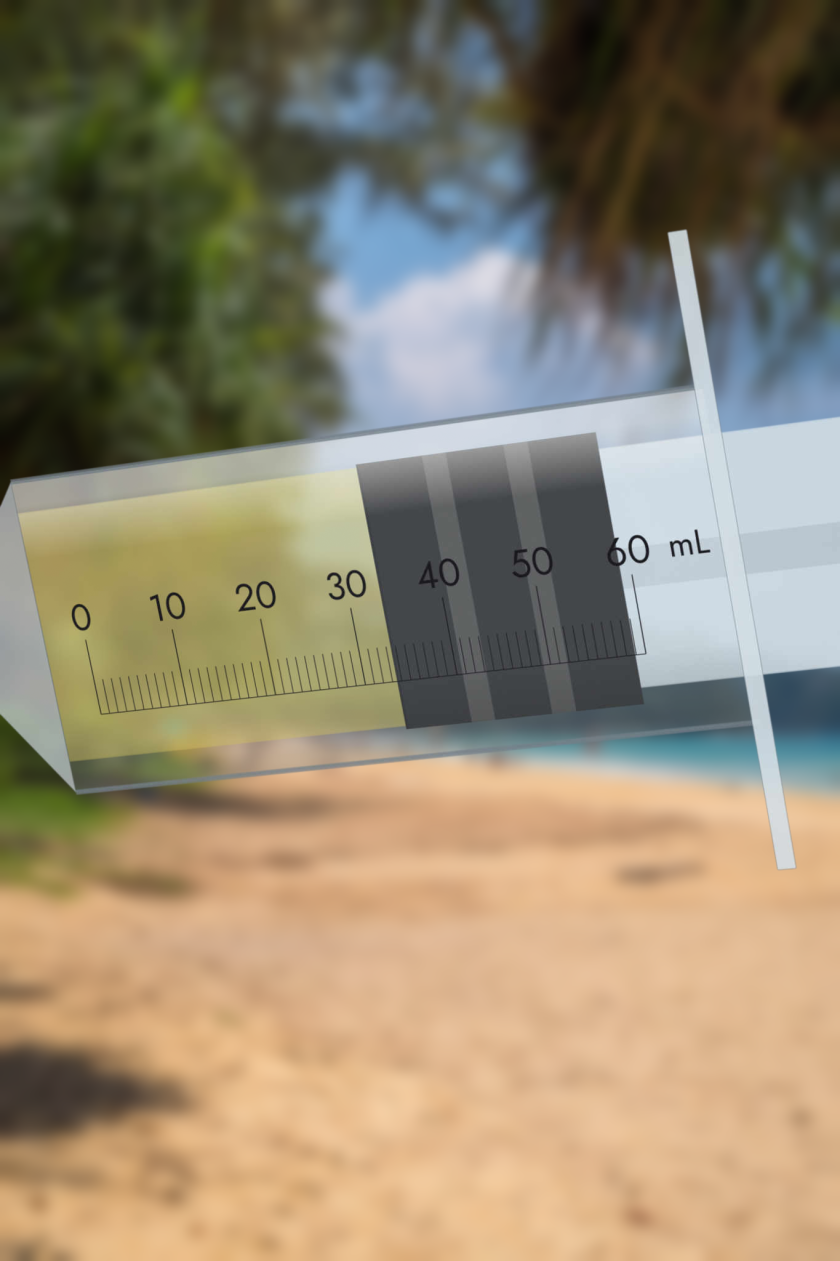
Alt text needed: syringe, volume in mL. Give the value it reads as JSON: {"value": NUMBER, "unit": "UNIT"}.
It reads {"value": 33.5, "unit": "mL"}
